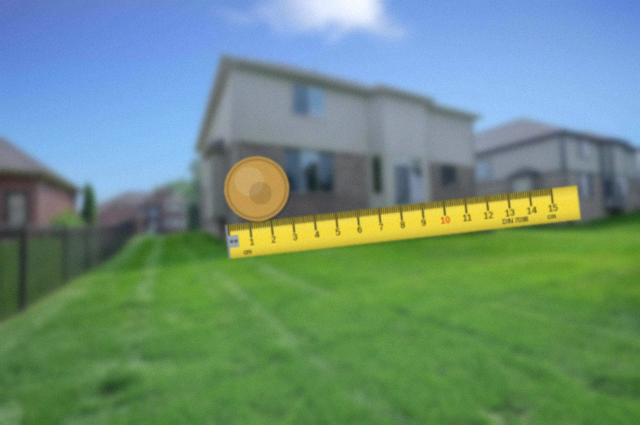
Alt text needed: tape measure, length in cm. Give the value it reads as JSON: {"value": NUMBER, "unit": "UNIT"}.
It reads {"value": 3, "unit": "cm"}
